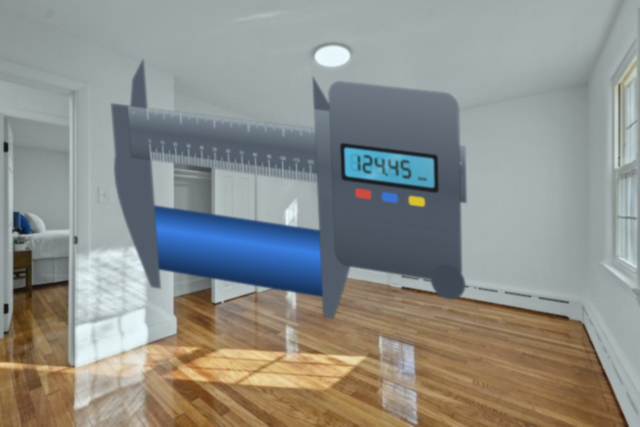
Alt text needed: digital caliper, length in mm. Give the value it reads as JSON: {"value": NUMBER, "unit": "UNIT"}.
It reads {"value": 124.45, "unit": "mm"}
